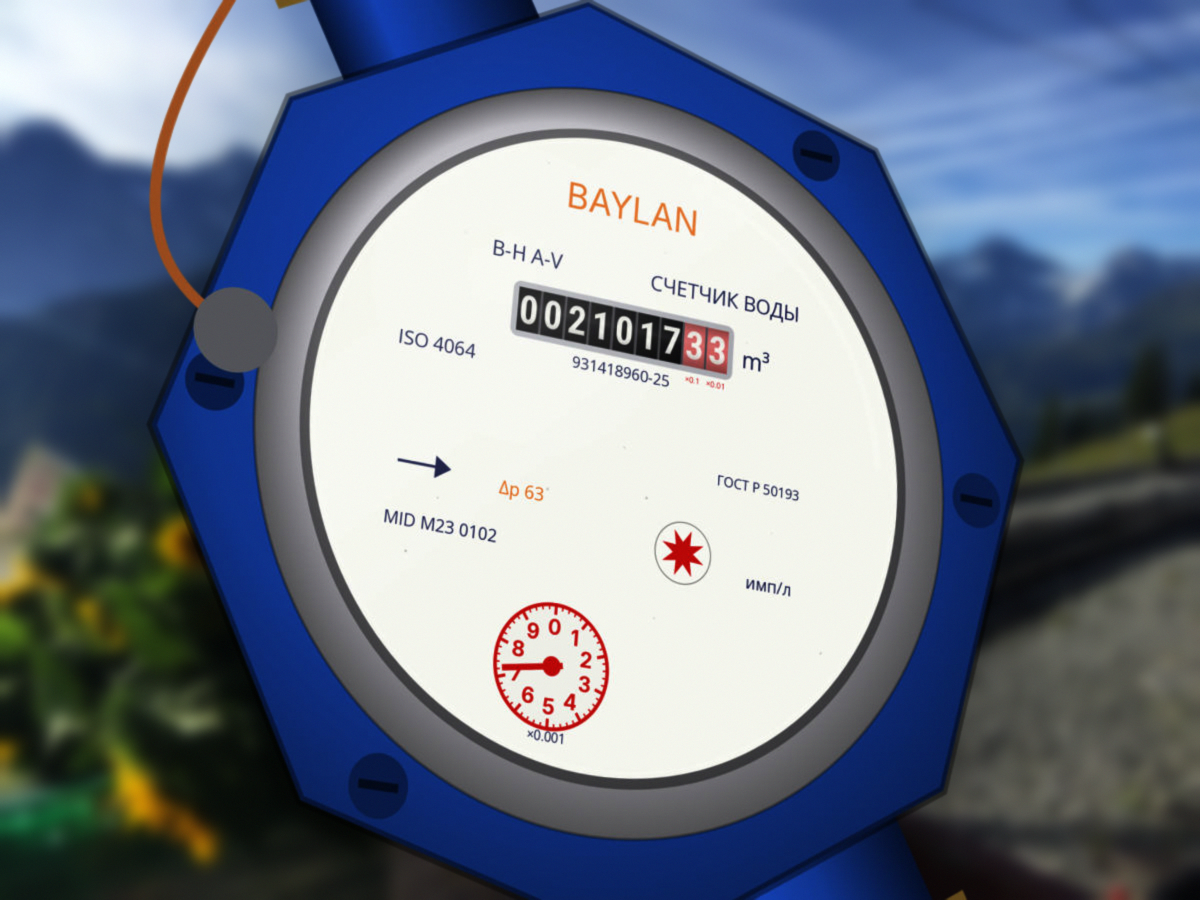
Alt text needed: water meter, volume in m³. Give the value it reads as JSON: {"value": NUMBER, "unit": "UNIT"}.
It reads {"value": 21017.337, "unit": "m³"}
